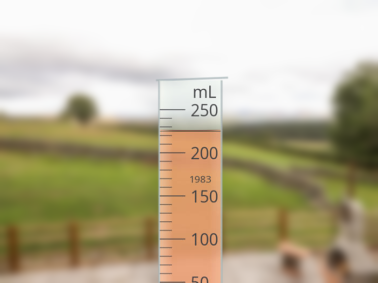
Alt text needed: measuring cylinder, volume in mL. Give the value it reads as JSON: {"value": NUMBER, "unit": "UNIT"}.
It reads {"value": 225, "unit": "mL"}
